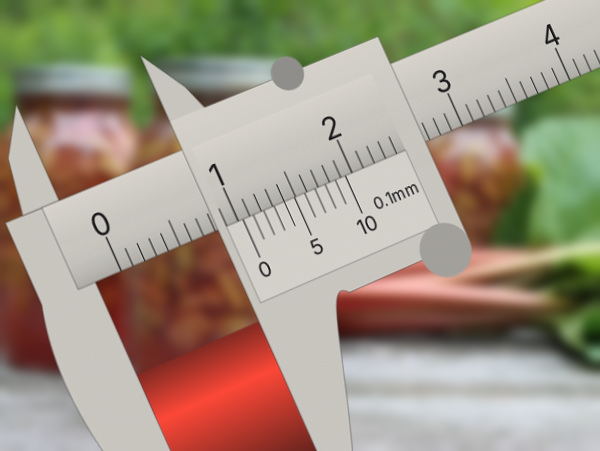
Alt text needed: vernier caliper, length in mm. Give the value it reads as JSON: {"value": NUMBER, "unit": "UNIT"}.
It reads {"value": 10.4, "unit": "mm"}
